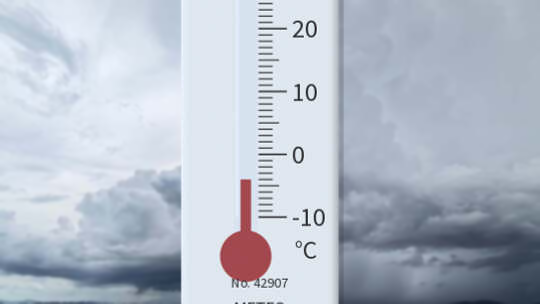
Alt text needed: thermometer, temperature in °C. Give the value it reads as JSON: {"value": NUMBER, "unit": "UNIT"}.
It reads {"value": -4, "unit": "°C"}
